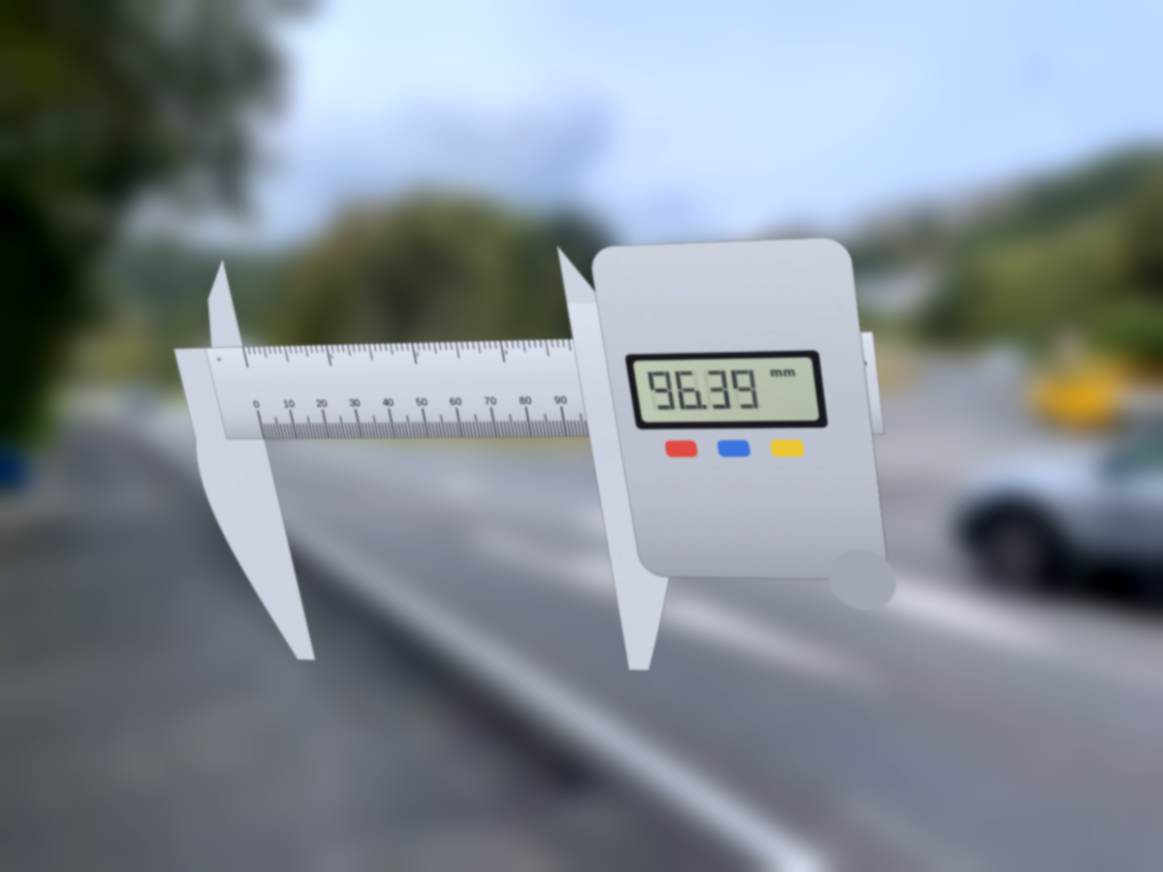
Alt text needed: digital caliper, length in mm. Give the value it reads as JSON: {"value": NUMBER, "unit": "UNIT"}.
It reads {"value": 96.39, "unit": "mm"}
